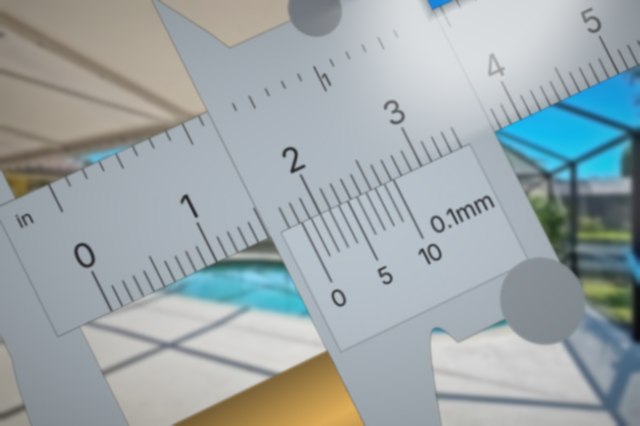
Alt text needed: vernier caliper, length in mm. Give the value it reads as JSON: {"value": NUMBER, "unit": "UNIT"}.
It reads {"value": 18.2, "unit": "mm"}
